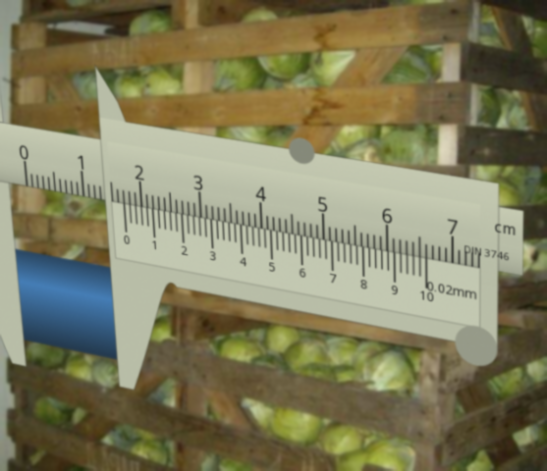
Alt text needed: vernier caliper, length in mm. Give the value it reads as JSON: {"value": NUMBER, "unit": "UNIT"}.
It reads {"value": 17.0, "unit": "mm"}
